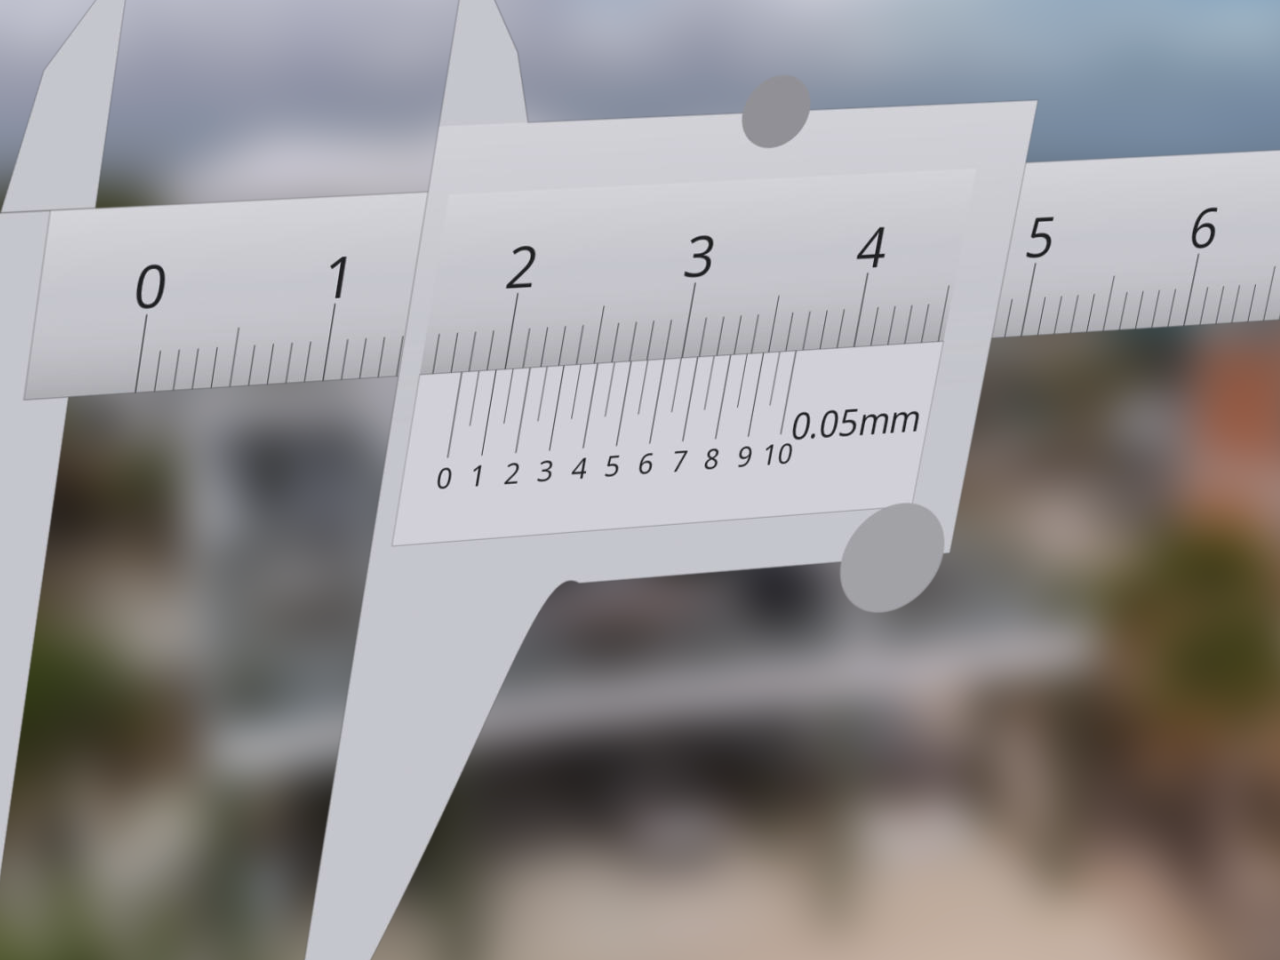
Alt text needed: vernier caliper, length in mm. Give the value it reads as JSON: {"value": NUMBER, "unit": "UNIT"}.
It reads {"value": 17.6, "unit": "mm"}
